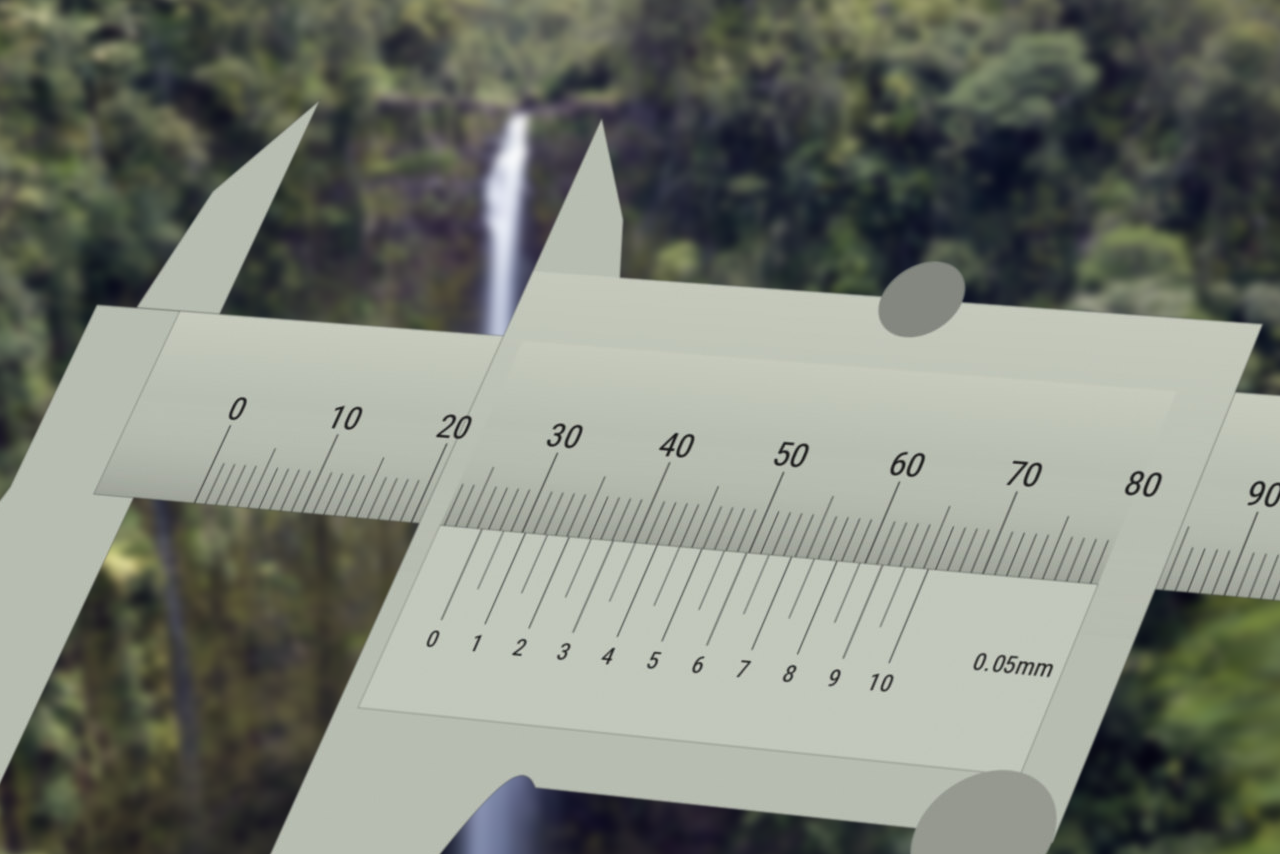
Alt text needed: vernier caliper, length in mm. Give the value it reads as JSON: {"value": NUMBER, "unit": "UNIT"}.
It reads {"value": 26.4, "unit": "mm"}
